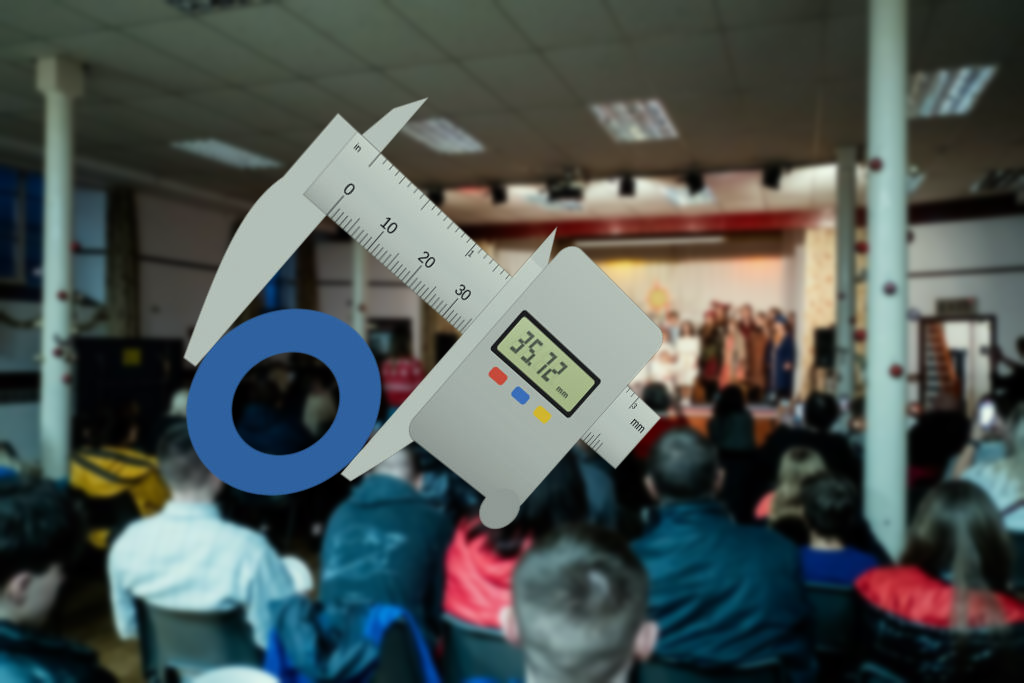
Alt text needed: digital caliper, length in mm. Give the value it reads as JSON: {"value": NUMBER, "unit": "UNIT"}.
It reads {"value": 35.72, "unit": "mm"}
